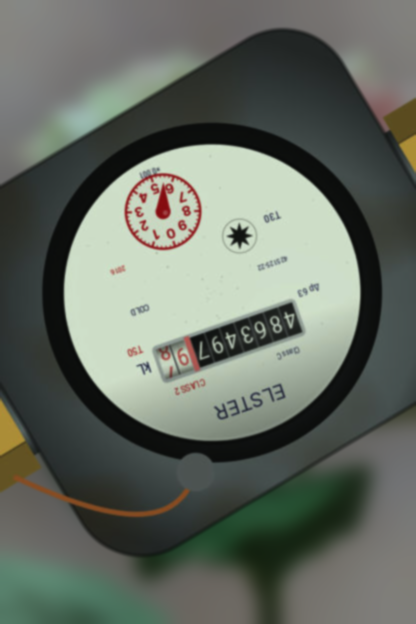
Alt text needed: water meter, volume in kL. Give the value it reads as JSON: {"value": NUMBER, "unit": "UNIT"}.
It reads {"value": 4863497.975, "unit": "kL"}
